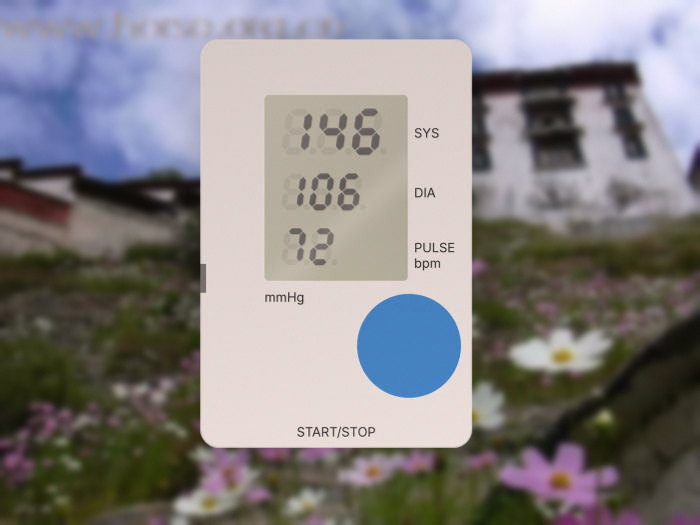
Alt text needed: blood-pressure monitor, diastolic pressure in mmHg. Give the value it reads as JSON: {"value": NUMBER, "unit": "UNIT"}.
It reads {"value": 106, "unit": "mmHg"}
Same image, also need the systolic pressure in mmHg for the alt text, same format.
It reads {"value": 146, "unit": "mmHg"}
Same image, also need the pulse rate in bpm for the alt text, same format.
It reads {"value": 72, "unit": "bpm"}
